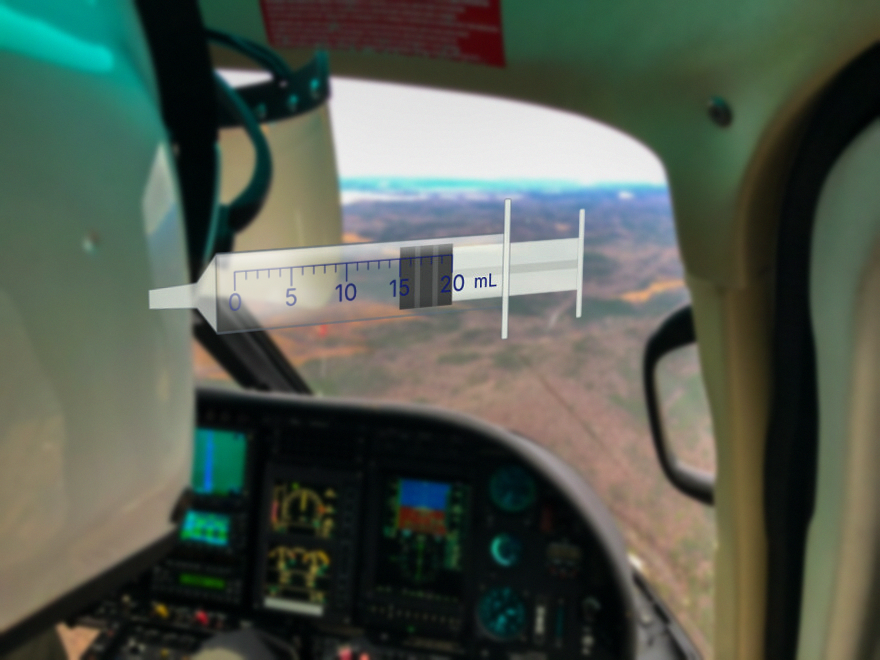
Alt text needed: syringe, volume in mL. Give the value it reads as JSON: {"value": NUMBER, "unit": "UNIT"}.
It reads {"value": 15, "unit": "mL"}
